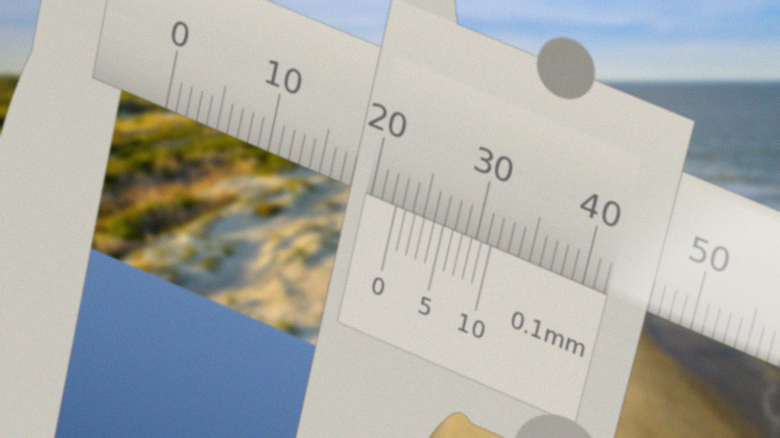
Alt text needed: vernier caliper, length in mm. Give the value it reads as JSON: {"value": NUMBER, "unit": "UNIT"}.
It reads {"value": 22.4, "unit": "mm"}
